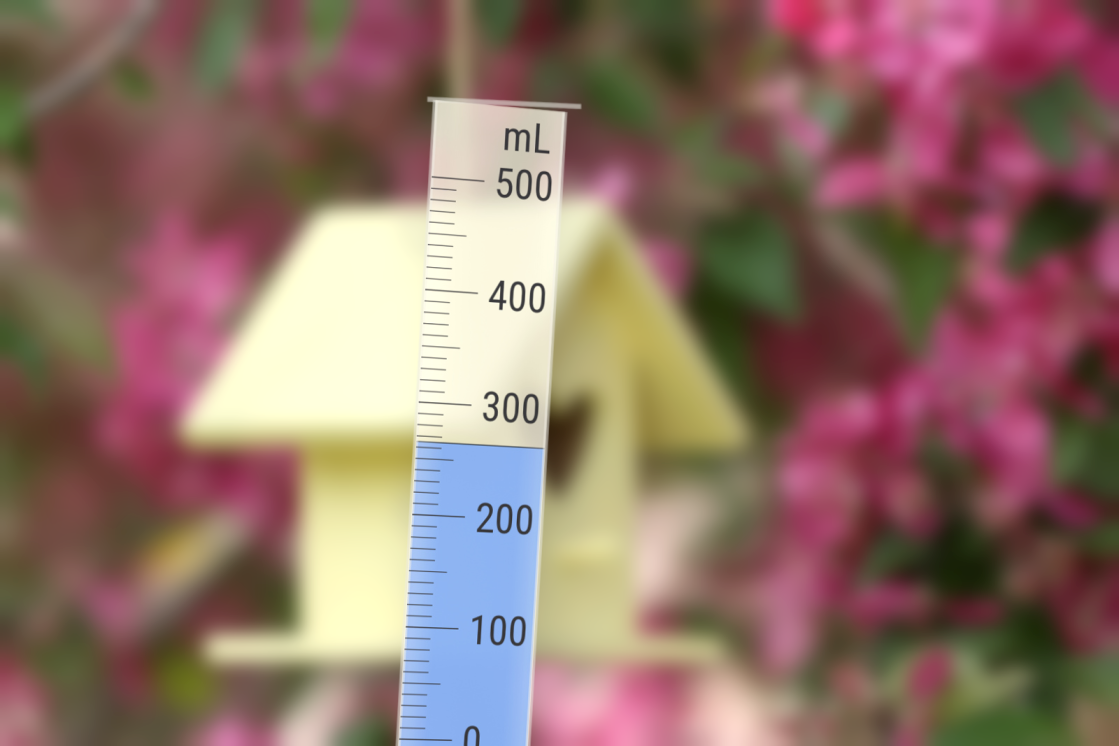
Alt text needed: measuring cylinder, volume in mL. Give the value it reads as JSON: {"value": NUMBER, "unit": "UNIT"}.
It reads {"value": 265, "unit": "mL"}
